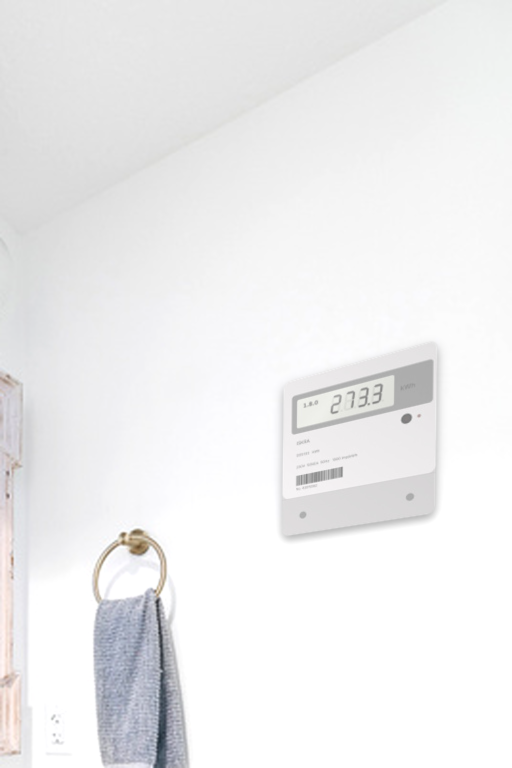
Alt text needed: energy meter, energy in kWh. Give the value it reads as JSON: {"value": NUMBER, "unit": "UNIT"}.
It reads {"value": 273.3, "unit": "kWh"}
